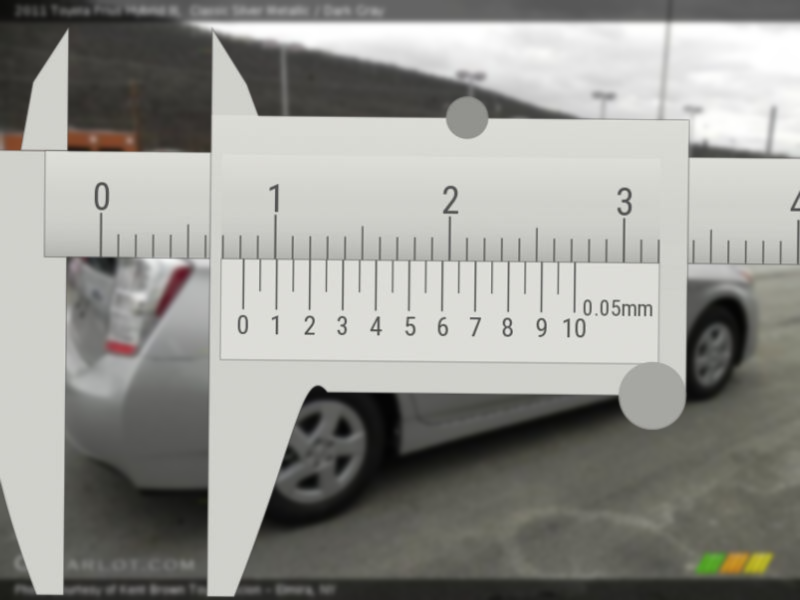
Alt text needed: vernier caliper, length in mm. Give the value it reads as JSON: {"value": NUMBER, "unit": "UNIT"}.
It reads {"value": 8.2, "unit": "mm"}
